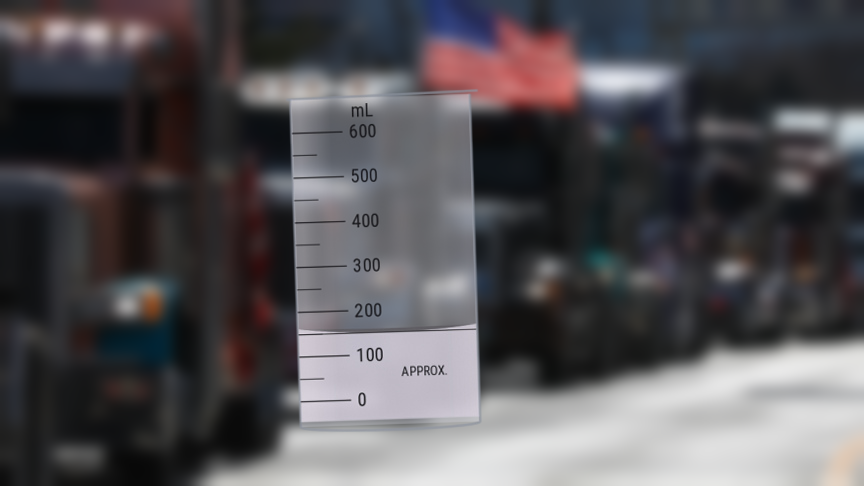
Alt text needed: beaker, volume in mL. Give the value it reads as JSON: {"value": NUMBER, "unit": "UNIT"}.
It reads {"value": 150, "unit": "mL"}
